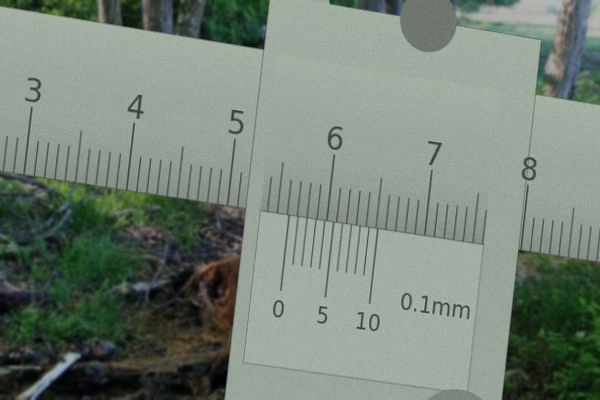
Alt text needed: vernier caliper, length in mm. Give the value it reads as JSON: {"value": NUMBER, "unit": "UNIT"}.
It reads {"value": 56.2, "unit": "mm"}
